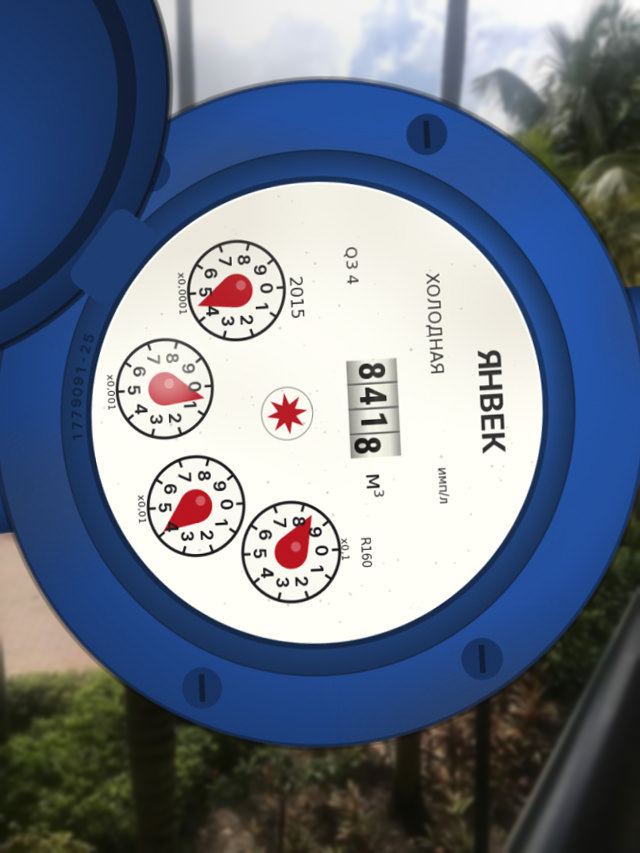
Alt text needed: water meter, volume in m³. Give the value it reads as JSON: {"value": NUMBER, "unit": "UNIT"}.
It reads {"value": 8417.8404, "unit": "m³"}
